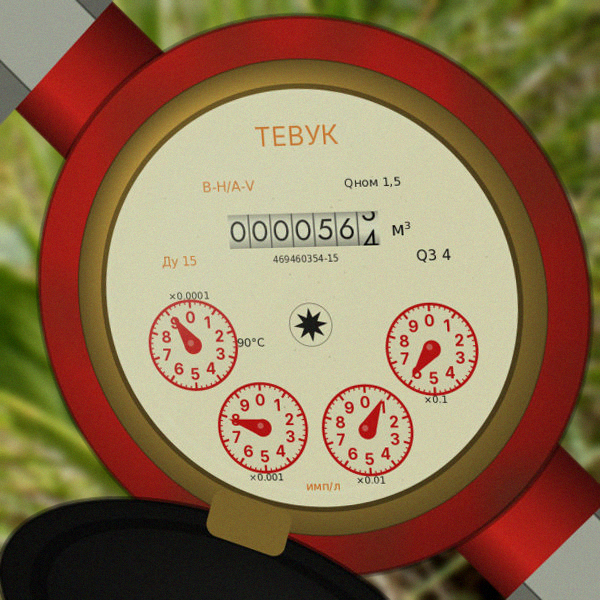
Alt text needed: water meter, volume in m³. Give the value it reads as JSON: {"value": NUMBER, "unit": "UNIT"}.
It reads {"value": 563.6079, "unit": "m³"}
